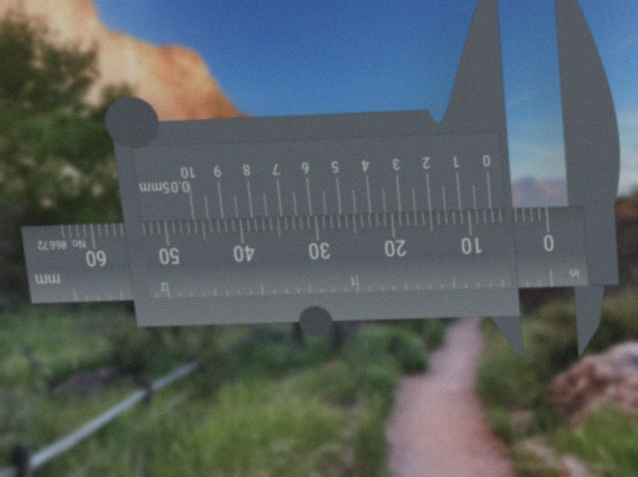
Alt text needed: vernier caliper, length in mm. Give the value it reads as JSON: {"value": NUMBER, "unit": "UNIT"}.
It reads {"value": 7.2, "unit": "mm"}
